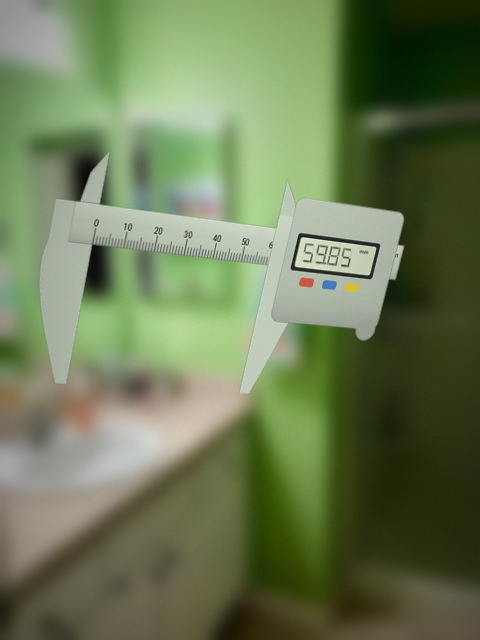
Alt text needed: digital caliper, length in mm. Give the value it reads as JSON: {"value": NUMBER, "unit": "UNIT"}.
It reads {"value": 59.85, "unit": "mm"}
